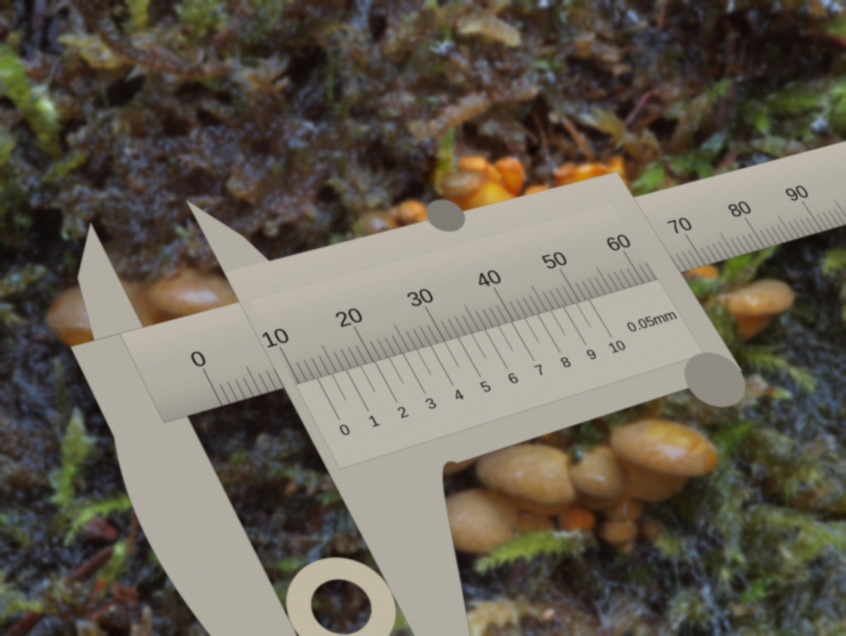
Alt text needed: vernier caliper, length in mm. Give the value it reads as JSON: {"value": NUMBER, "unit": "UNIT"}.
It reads {"value": 12.4, "unit": "mm"}
